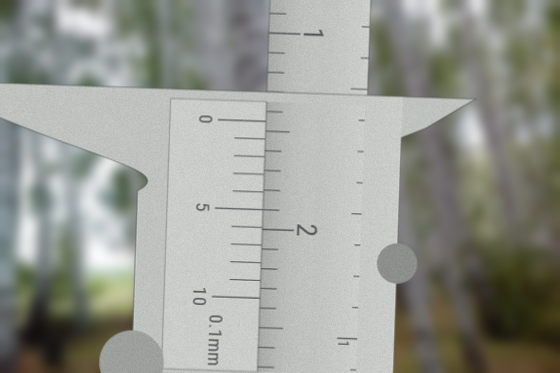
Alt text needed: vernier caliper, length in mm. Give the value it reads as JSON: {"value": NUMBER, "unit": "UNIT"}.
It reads {"value": 14.5, "unit": "mm"}
